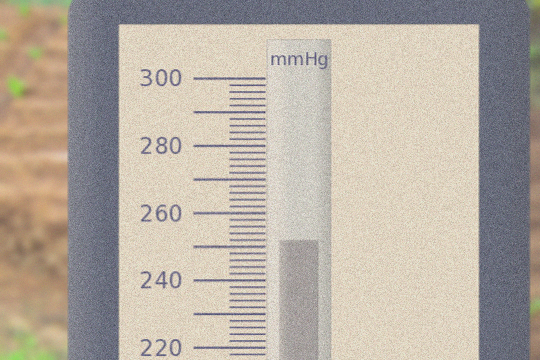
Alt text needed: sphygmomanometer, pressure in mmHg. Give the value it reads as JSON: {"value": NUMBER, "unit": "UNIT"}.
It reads {"value": 252, "unit": "mmHg"}
